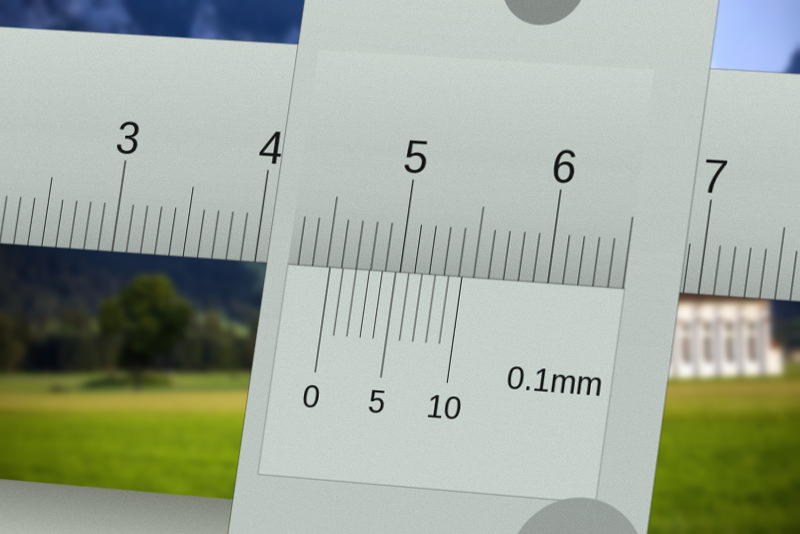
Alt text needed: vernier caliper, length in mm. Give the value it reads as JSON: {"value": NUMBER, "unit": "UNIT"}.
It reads {"value": 45.2, "unit": "mm"}
